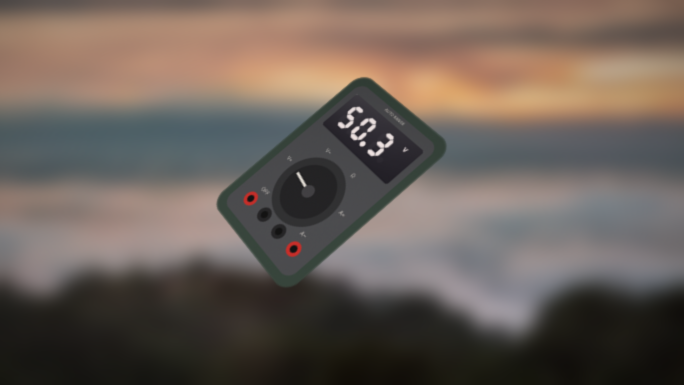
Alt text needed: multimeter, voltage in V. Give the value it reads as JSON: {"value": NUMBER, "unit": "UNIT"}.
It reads {"value": 50.3, "unit": "V"}
